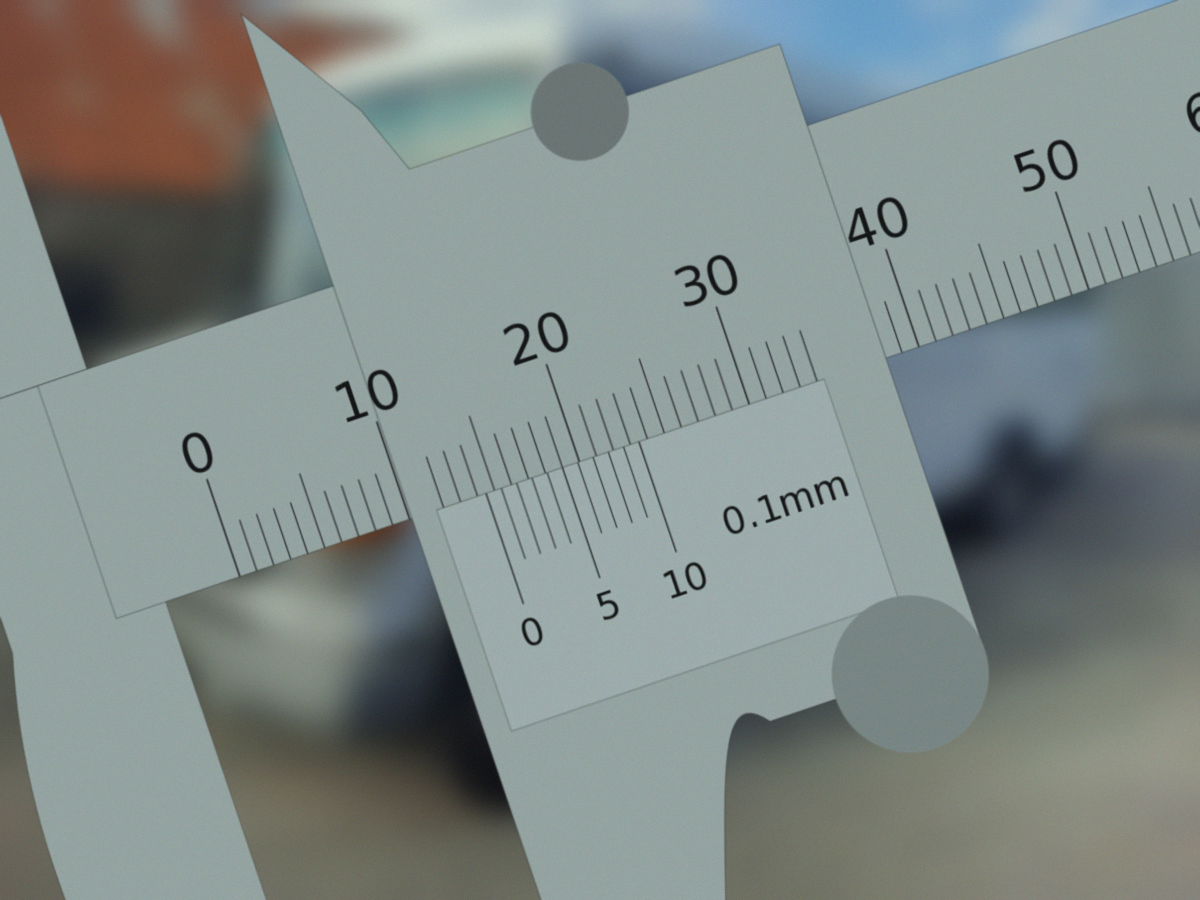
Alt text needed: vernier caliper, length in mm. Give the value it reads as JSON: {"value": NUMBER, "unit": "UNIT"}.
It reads {"value": 14.5, "unit": "mm"}
